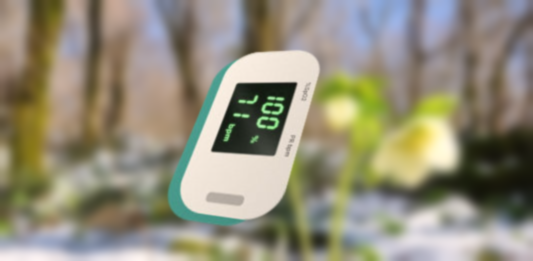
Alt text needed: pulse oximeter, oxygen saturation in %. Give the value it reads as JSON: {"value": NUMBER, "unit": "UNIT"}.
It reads {"value": 100, "unit": "%"}
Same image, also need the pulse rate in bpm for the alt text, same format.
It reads {"value": 71, "unit": "bpm"}
